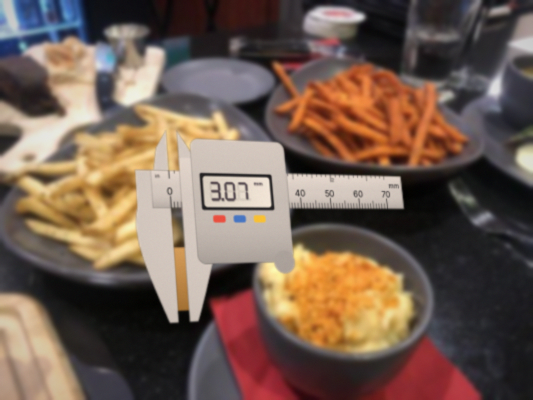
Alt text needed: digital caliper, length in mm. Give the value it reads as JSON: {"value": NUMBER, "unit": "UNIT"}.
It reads {"value": 3.07, "unit": "mm"}
